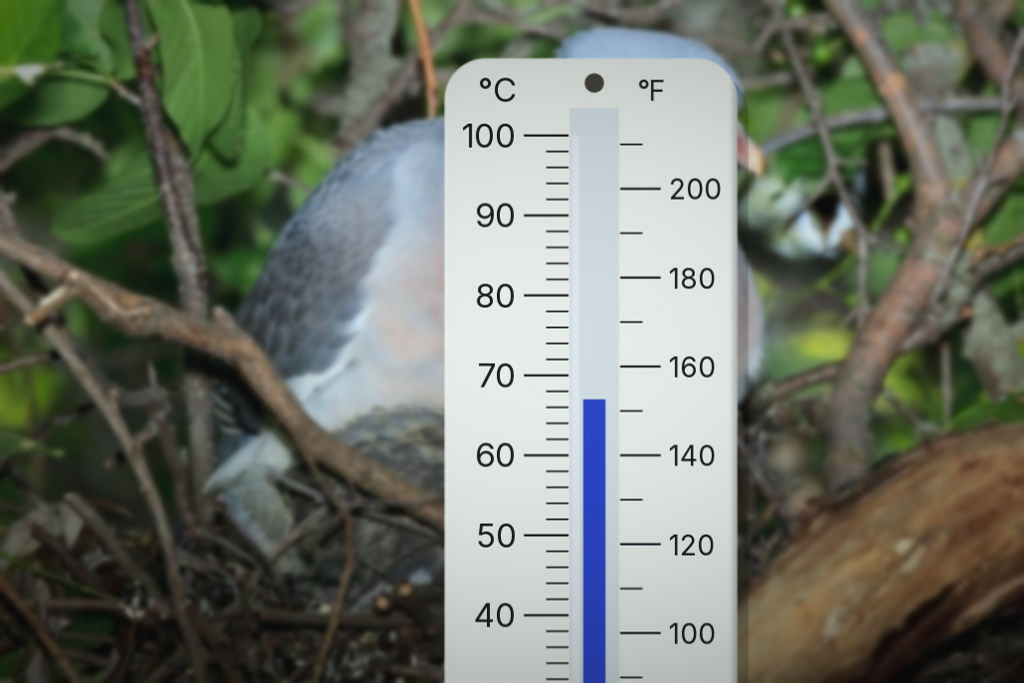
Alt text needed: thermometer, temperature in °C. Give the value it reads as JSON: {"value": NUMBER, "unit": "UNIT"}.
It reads {"value": 67, "unit": "°C"}
